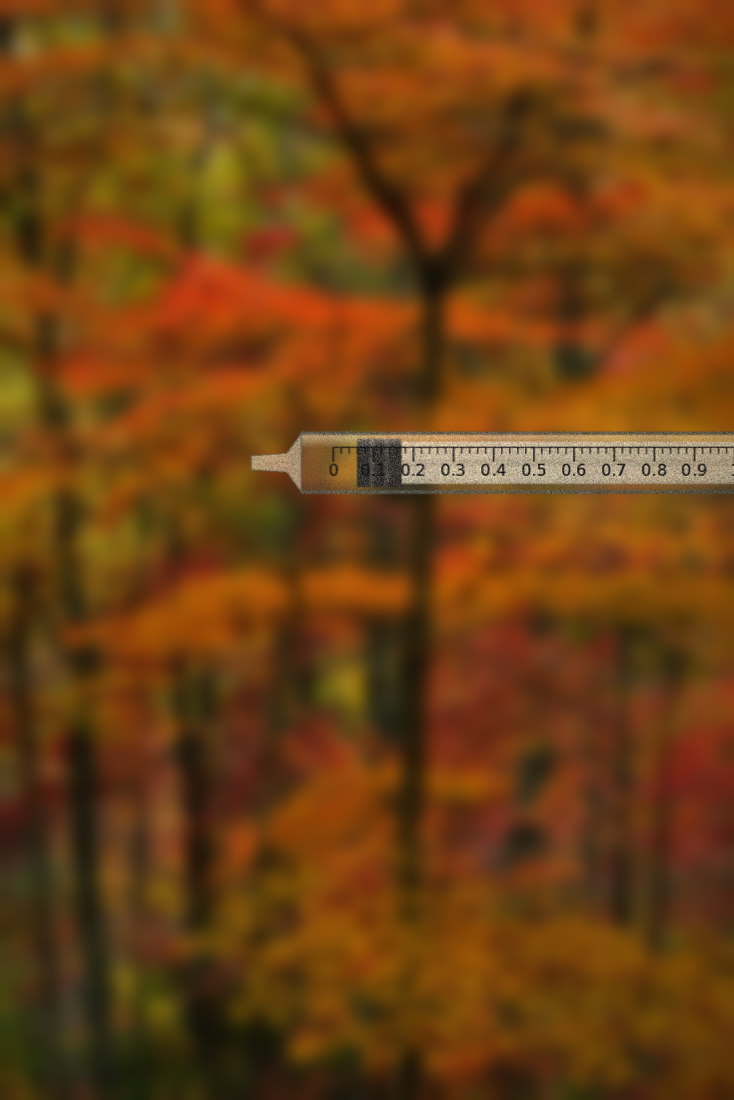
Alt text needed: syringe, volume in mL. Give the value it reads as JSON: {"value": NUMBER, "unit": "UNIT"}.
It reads {"value": 0.06, "unit": "mL"}
